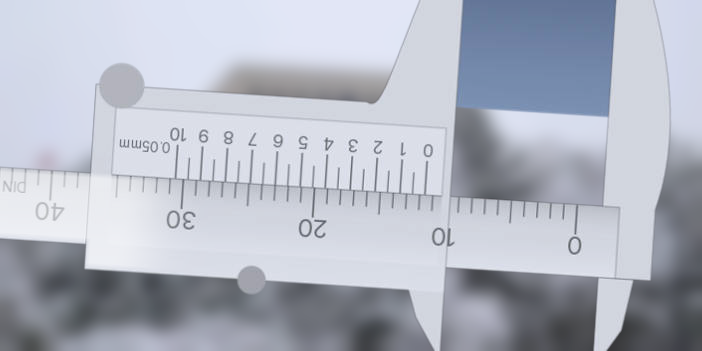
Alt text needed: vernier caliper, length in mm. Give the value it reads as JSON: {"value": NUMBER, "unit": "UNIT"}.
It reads {"value": 11.6, "unit": "mm"}
